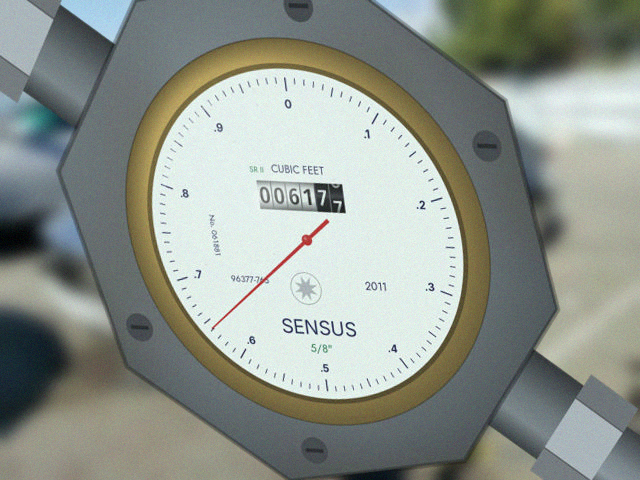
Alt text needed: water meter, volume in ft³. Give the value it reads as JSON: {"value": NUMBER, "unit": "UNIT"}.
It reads {"value": 6176.64, "unit": "ft³"}
